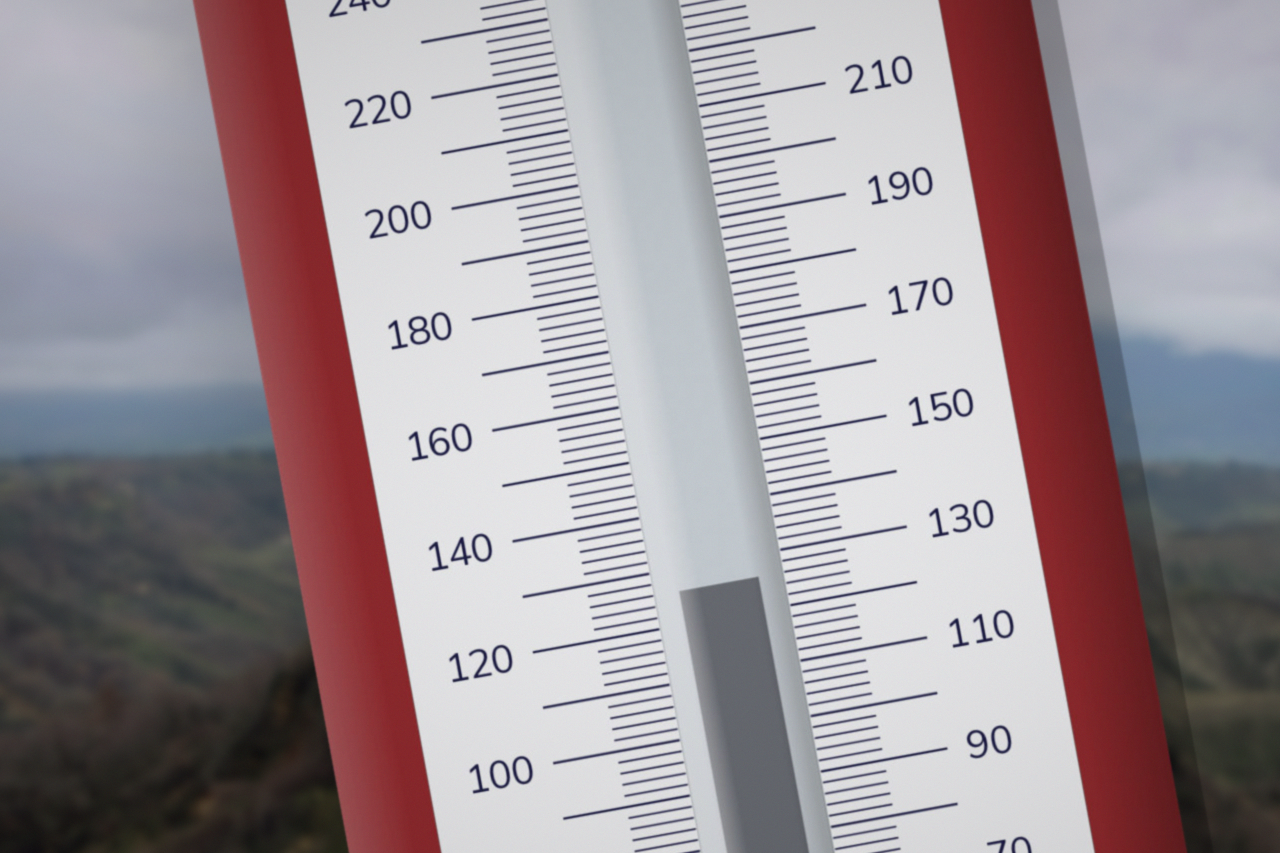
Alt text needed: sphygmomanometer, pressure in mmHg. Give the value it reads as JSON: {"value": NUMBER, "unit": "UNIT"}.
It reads {"value": 126, "unit": "mmHg"}
